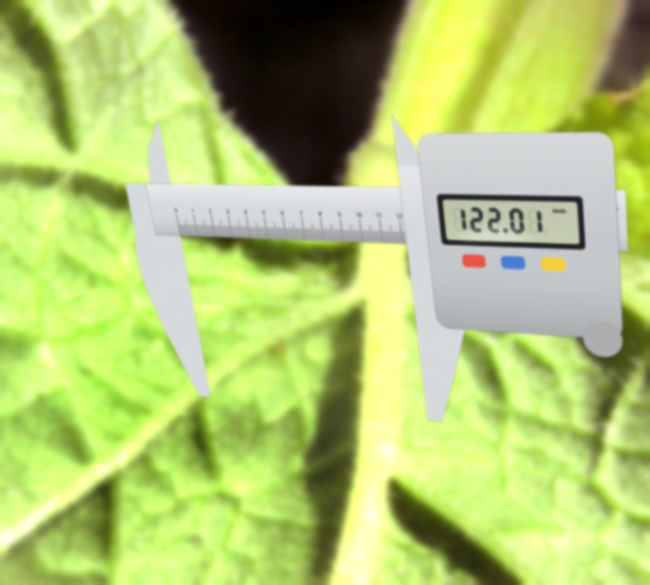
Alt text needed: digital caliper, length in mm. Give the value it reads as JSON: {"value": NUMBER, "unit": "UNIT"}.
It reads {"value": 122.01, "unit": "mm"}
